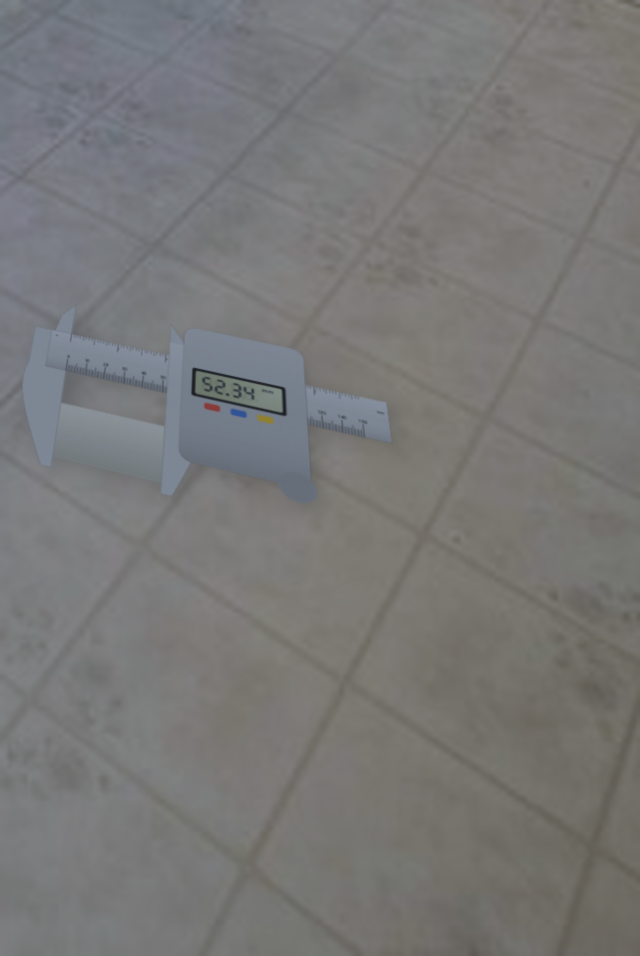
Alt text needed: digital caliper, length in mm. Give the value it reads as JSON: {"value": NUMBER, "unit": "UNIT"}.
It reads {"value": 52.34, "unit": "mm"}
